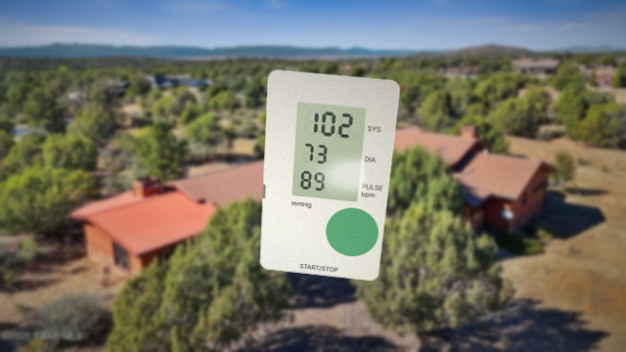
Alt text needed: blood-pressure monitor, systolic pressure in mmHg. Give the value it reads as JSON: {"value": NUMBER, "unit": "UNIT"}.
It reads {"value": 102, "unit": "mmHg"}
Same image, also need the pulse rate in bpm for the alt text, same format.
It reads {"value": 89, "unit": "bpm"}
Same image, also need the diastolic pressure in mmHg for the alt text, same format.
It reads {"value": 73, "unit": "mmHg"}
